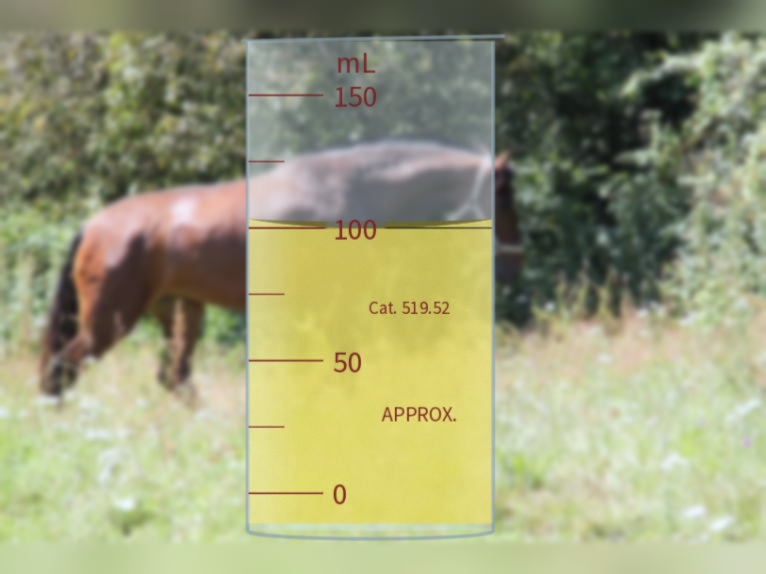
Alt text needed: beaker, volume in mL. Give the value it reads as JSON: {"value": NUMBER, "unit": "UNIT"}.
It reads {"value": 100, "unit": "mL"}
